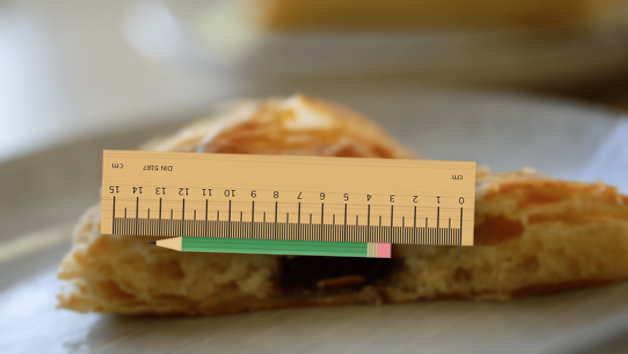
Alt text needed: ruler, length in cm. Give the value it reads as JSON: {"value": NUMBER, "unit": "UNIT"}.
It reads {"value": 10.5, "unit": "cm"}
